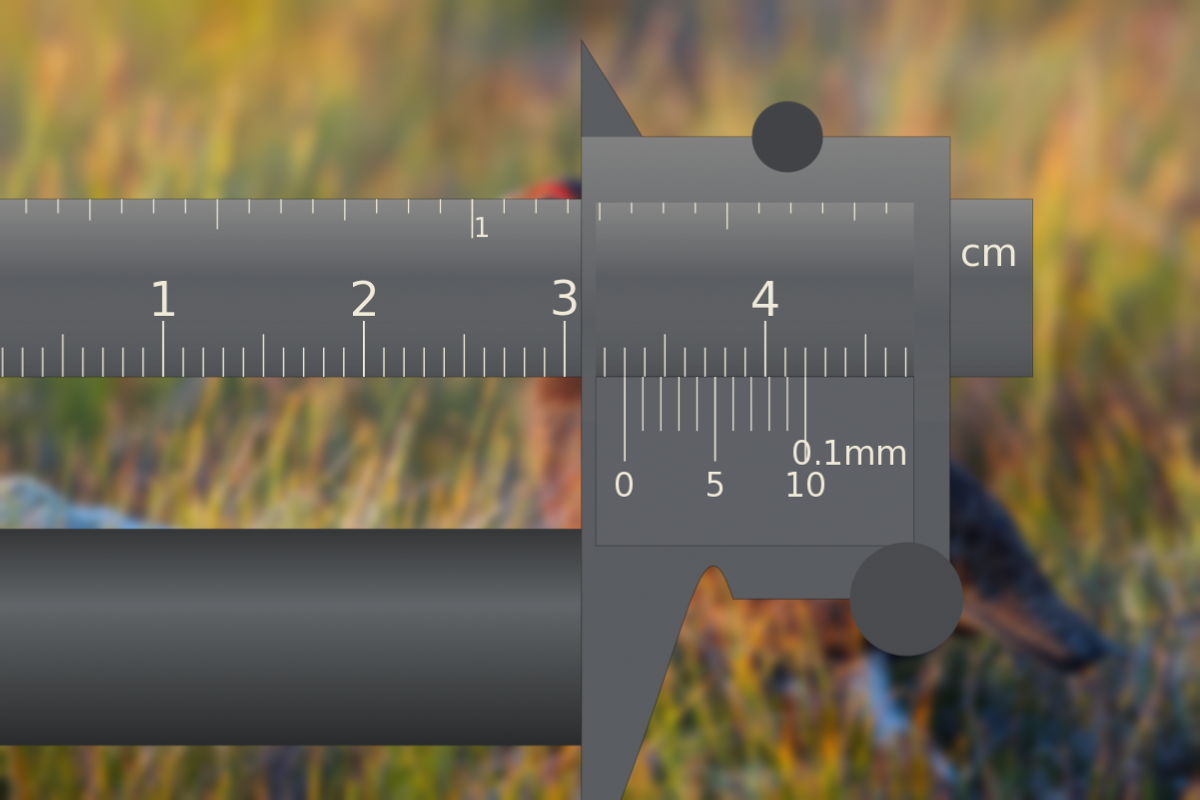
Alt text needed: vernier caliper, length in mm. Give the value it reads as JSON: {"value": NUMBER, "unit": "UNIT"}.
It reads {"value": 33.0, "unit": "mm"}
